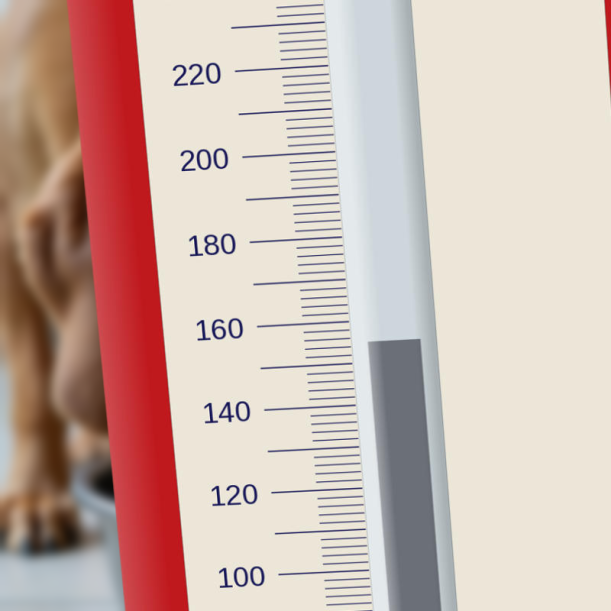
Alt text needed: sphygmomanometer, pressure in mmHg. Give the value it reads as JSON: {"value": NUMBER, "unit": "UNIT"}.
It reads {"value": 155, "unit": "mmHg"}
